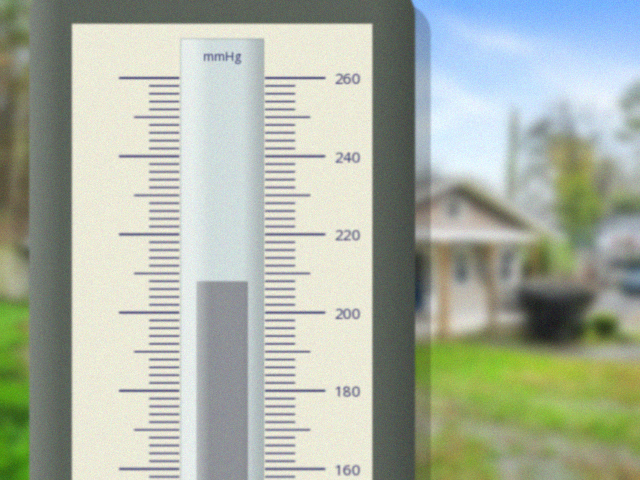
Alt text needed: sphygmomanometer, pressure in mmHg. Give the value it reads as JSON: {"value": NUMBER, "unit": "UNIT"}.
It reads {"value": 208, "unit": "mmHg"}
